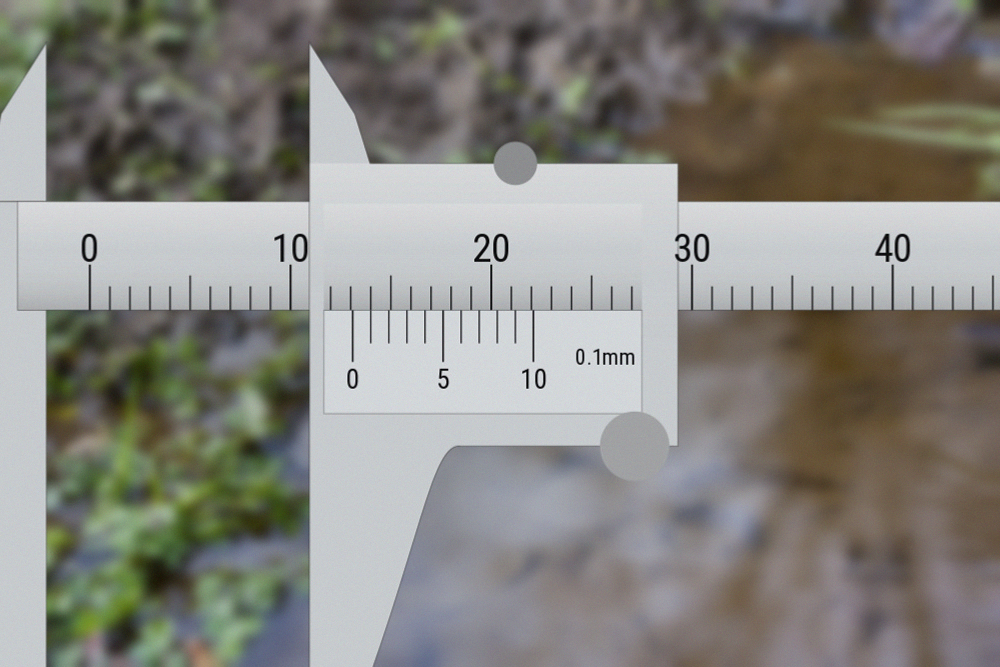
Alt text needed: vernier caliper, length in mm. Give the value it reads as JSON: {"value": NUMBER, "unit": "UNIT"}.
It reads {"value": 13.1, "unit": "mm"}
